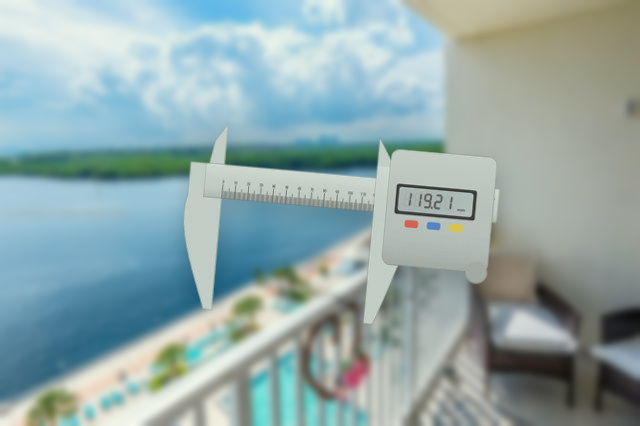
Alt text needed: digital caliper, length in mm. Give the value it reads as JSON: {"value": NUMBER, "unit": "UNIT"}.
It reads {"value": 119.21, "unit": "mm"}
